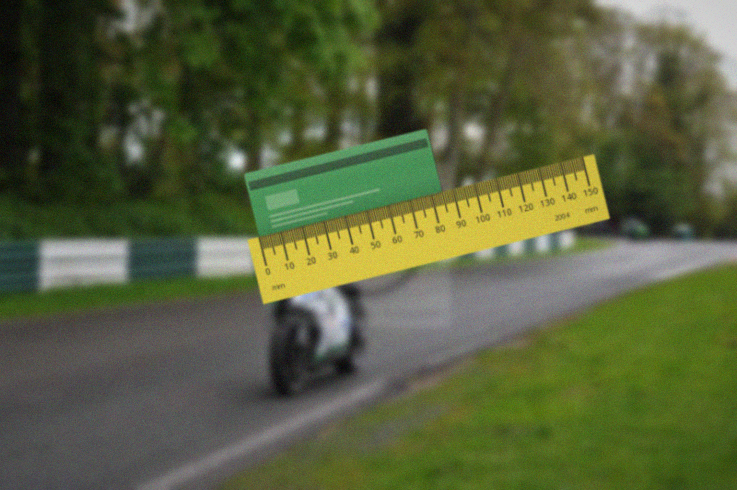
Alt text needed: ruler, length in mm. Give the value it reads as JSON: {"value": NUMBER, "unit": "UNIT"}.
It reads {"value": 85, "unit": "mm"}
